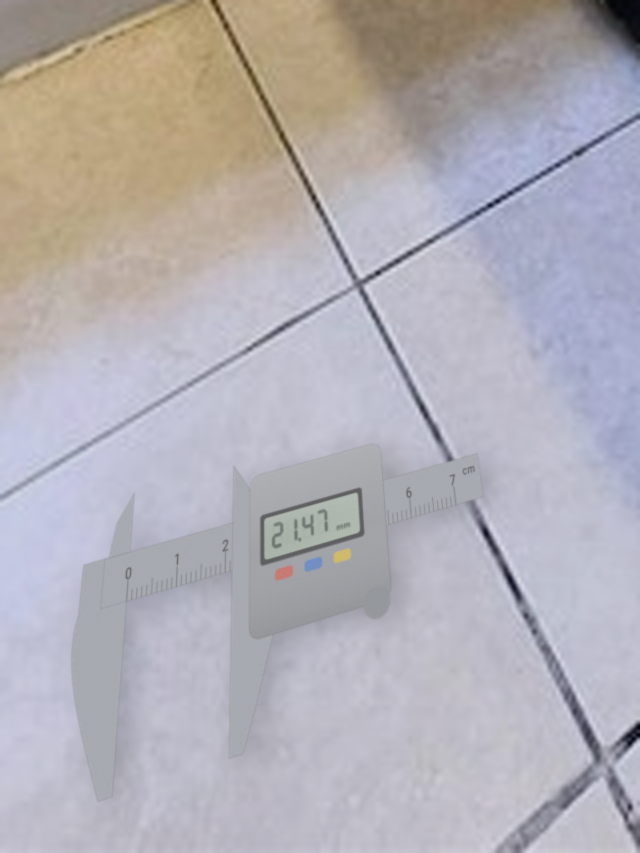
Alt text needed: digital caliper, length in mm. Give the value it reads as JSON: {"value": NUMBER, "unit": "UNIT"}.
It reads {"value": 21.47, "unit": "mm"}
